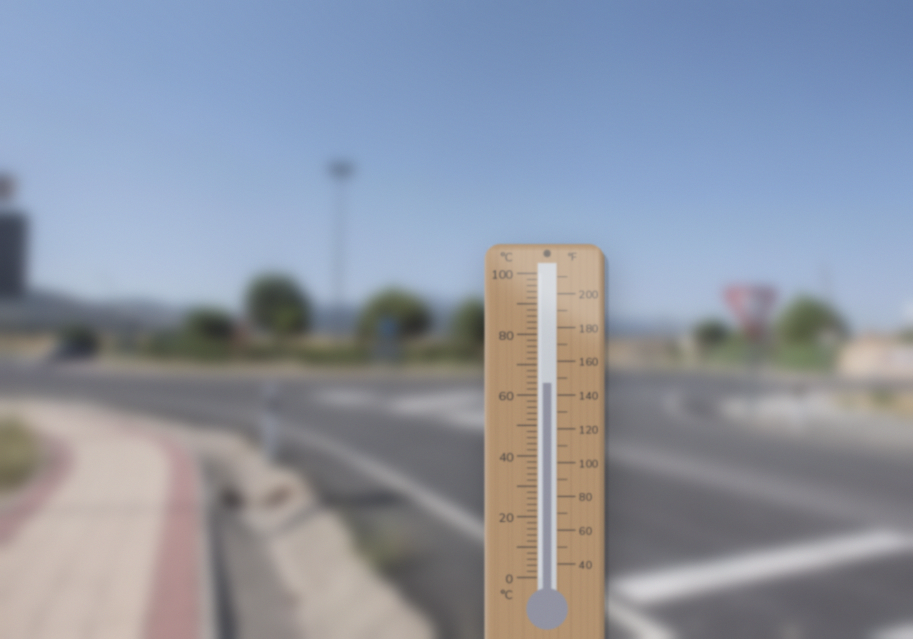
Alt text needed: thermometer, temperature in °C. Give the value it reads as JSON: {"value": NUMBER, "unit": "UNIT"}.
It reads {"value": 64, "unit": "°C"}
